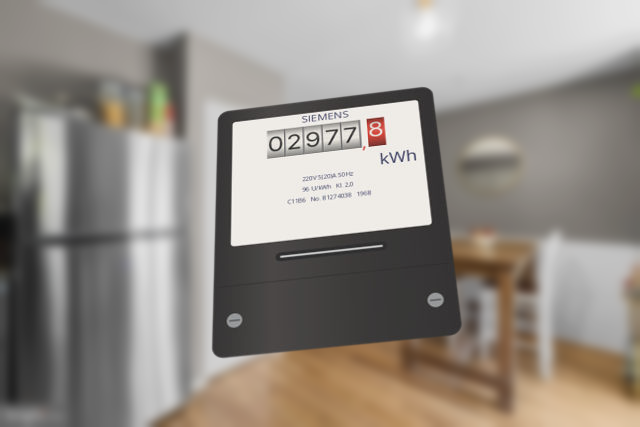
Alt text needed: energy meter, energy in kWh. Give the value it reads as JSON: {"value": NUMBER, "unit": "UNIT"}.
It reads {"value": 2977.8, "unit": "kWh"}
